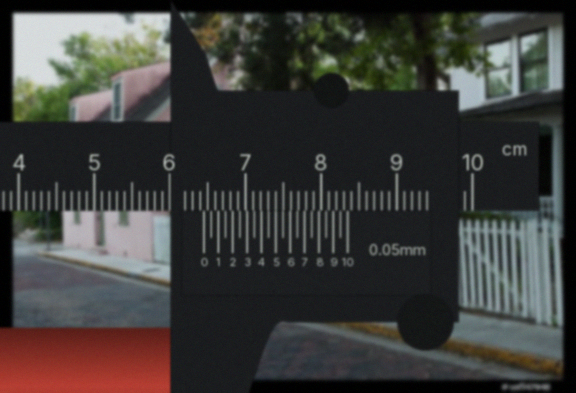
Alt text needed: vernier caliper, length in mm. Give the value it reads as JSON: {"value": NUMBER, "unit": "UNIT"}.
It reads {"value": 64.5, "unit": "mm"}
